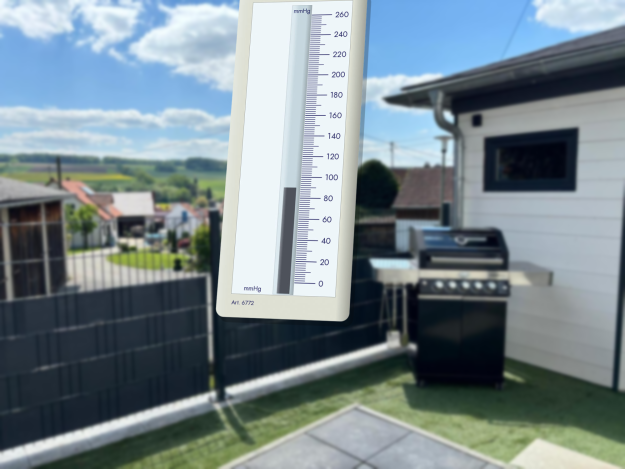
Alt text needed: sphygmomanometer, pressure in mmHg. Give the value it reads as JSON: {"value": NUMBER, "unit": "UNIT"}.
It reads {"value": 90, "unit": "mmHg"}
